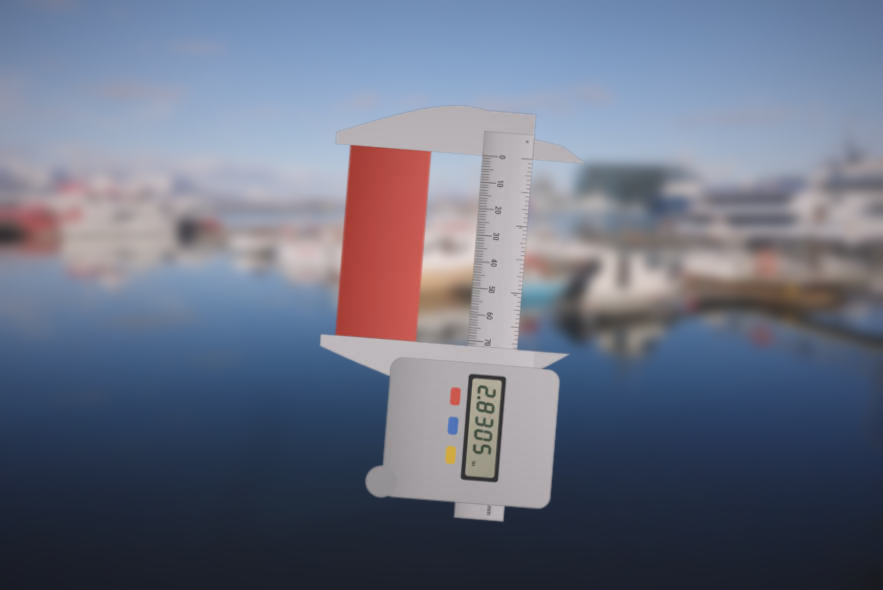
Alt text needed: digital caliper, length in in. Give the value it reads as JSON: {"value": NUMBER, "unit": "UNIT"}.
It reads {"value": 2.8305, "unit": "in"}
